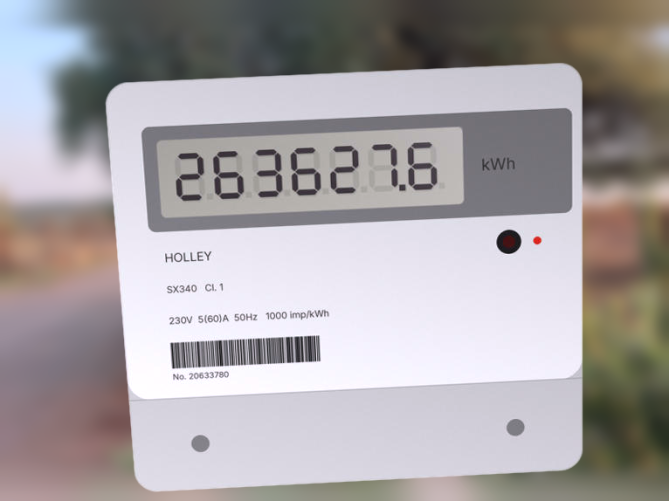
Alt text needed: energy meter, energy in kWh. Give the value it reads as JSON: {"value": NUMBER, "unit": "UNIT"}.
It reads {"value": 263627.6, "unit": "kWh"}
